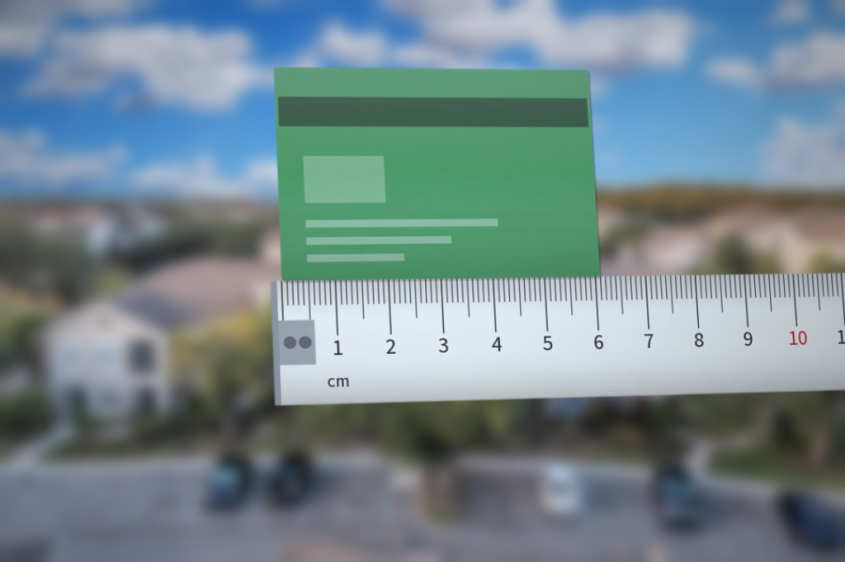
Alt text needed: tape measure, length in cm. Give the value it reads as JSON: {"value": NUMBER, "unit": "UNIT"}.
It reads {"value": 6.1, "unit": "cm"}
